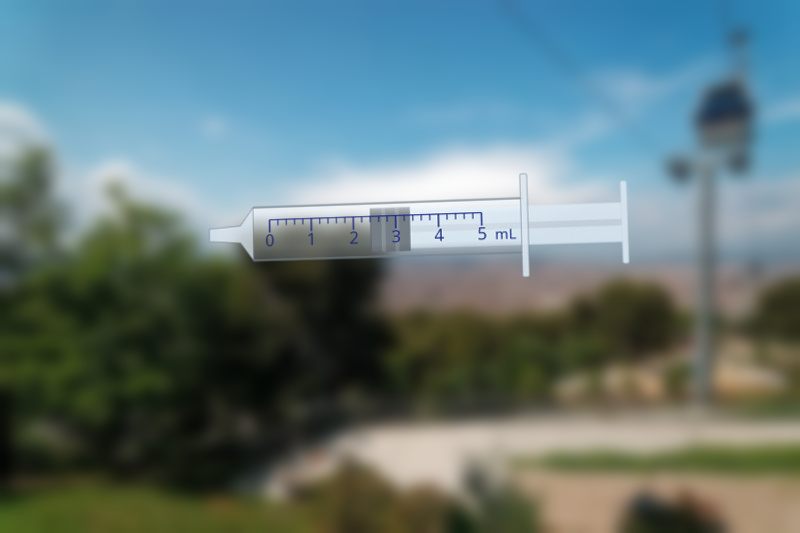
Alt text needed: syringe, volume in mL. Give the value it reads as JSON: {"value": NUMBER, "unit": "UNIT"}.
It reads {"value": 2.4, "unit": "mL"}
